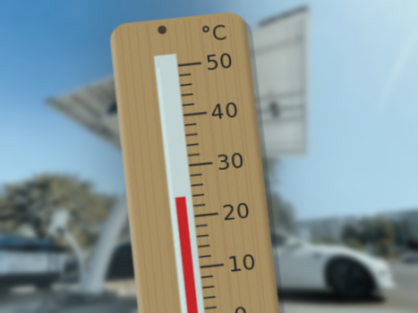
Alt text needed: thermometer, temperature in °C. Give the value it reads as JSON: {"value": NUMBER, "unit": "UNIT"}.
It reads {"value": 24, "unit": "°C"}
